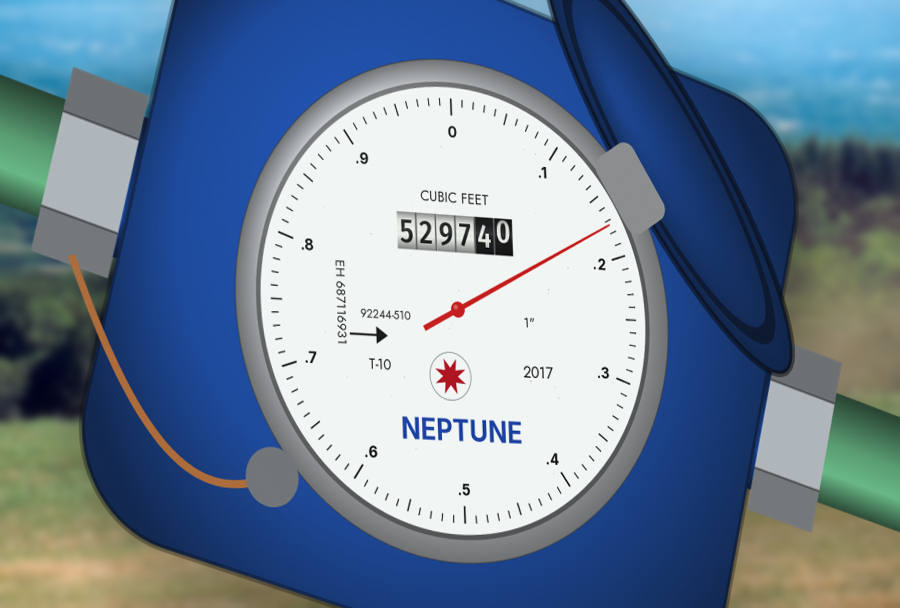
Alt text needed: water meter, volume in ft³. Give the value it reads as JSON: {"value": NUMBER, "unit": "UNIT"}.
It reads {"value": 529740.17, "unit": "ft³"}
